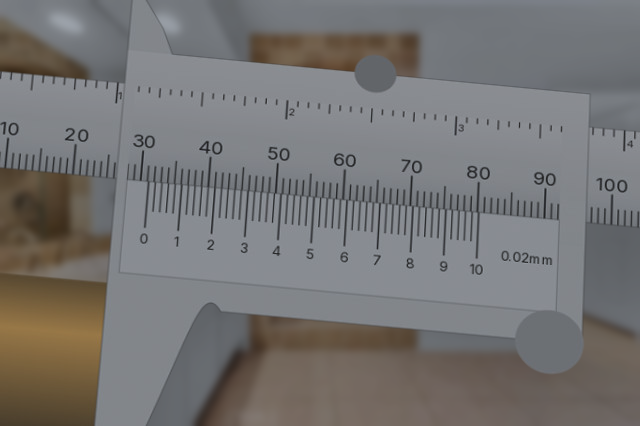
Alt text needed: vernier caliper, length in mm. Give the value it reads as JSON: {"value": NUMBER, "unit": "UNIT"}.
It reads {"value": 31.2, "unit": "mm"}
